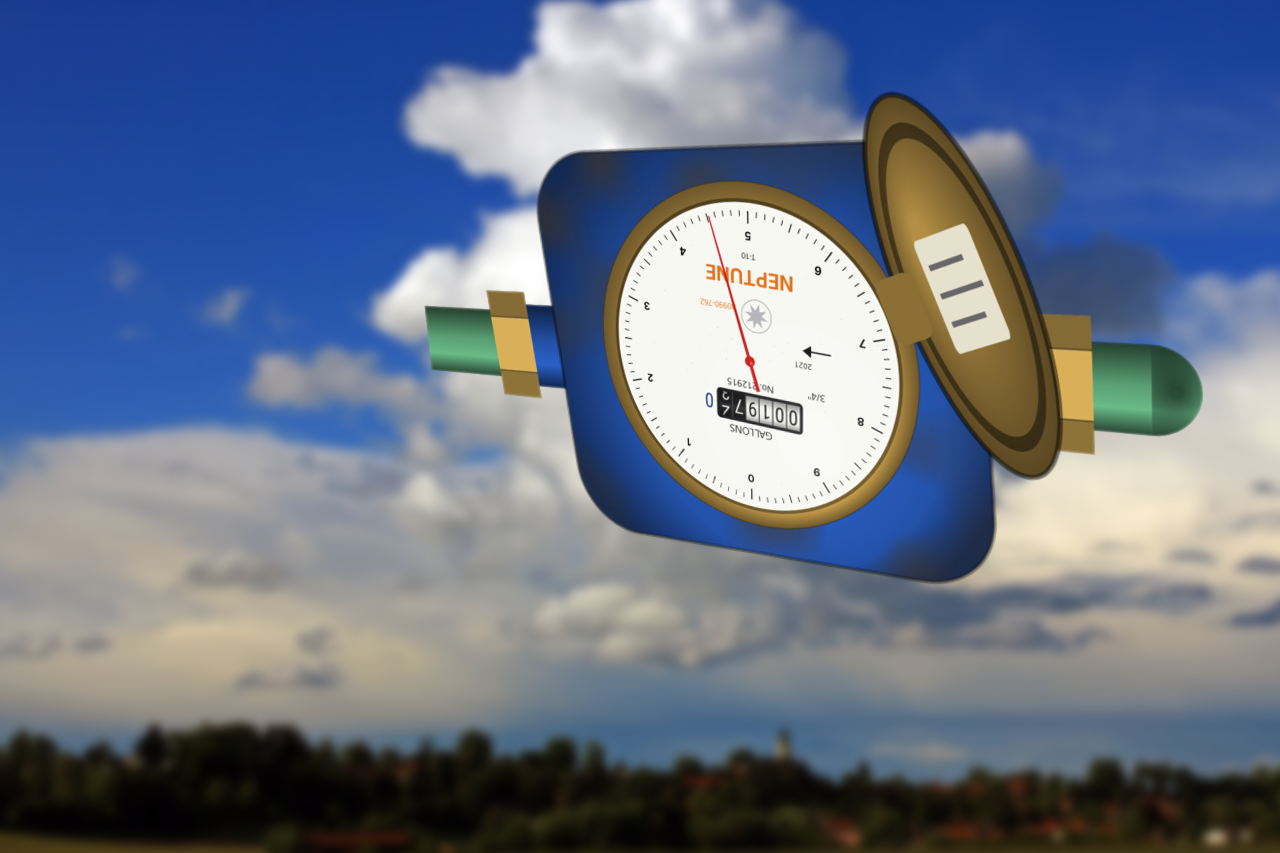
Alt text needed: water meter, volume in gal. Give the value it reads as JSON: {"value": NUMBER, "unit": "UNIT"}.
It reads {"value": 19724.5, "unit": "gal"}
